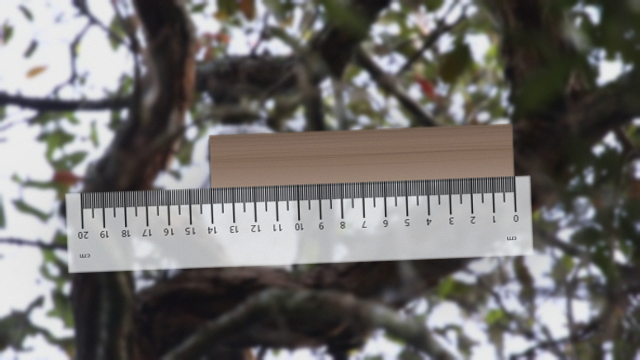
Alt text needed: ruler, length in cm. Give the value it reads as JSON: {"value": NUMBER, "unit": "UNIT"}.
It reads {"value": 14, "unit": "cm"}
